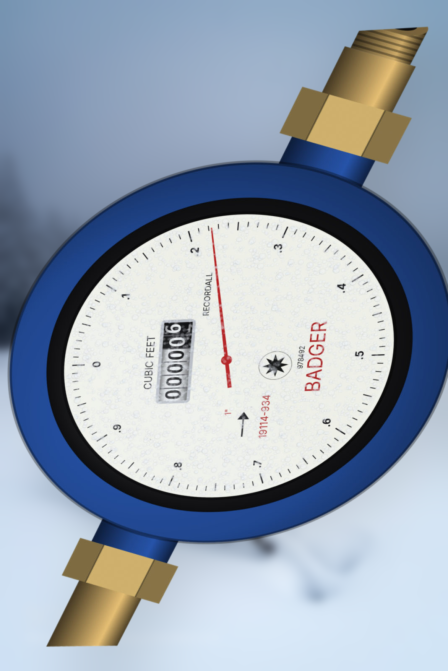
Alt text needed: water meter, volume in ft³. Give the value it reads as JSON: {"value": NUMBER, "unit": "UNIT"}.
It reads {"value": 6.22, "unit": "ft³"}
